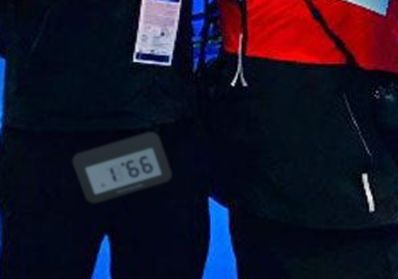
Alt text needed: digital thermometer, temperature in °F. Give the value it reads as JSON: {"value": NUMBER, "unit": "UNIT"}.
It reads {"value": 99.1, "unit": "°F"}
